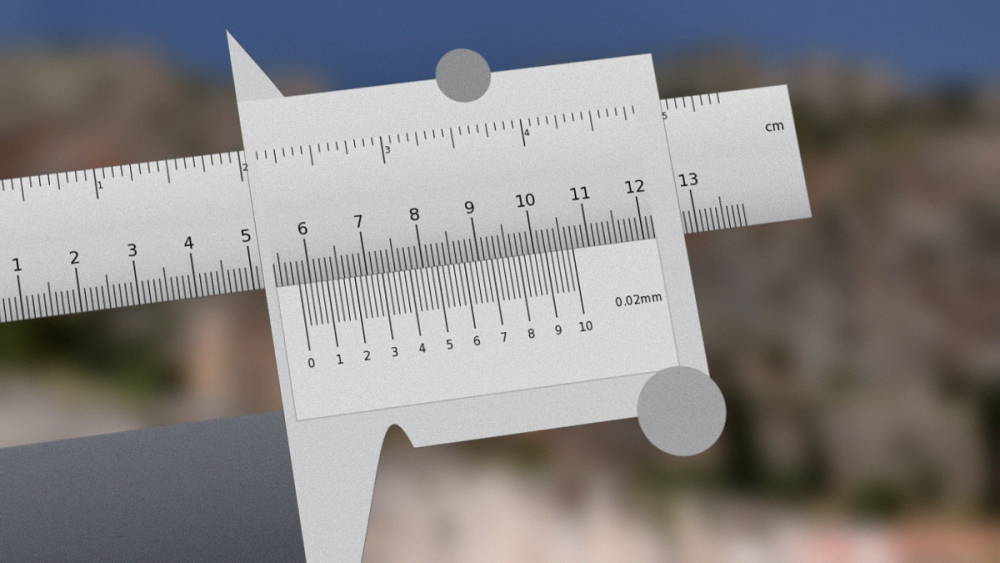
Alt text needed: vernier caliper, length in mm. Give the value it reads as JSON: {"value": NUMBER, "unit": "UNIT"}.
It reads {"value": 58.0, "unit": "mm"}
